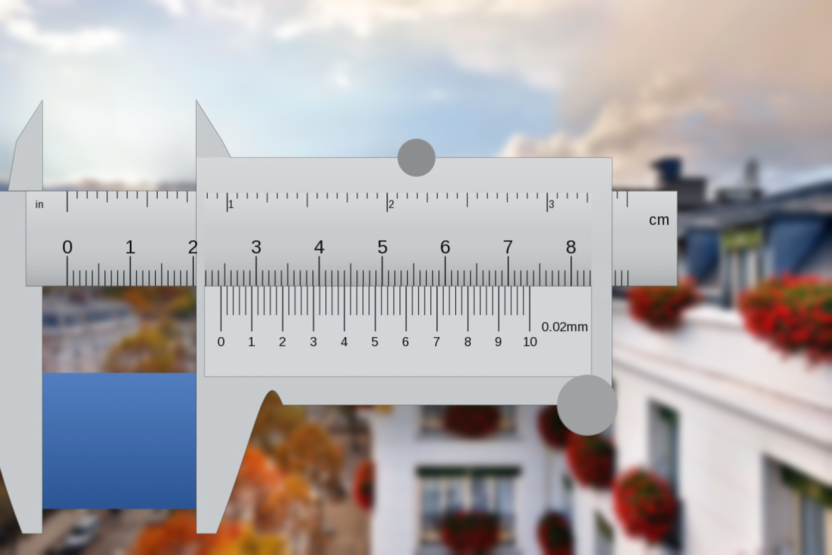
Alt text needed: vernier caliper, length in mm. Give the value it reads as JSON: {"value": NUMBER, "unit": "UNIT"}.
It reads {"value": 24.4, "unit": "mm"}
